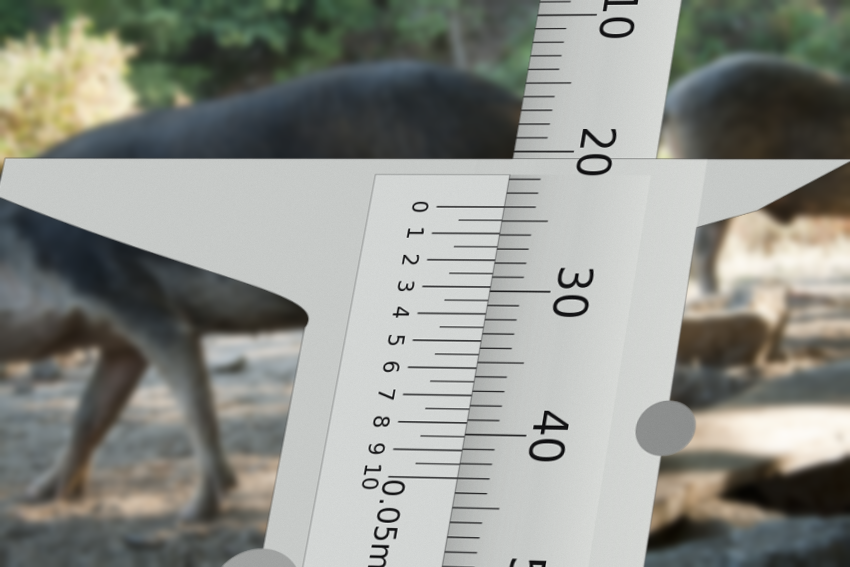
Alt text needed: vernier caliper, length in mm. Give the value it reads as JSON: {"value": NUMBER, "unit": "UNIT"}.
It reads {"value": 24.0, "unit": "mm"}
